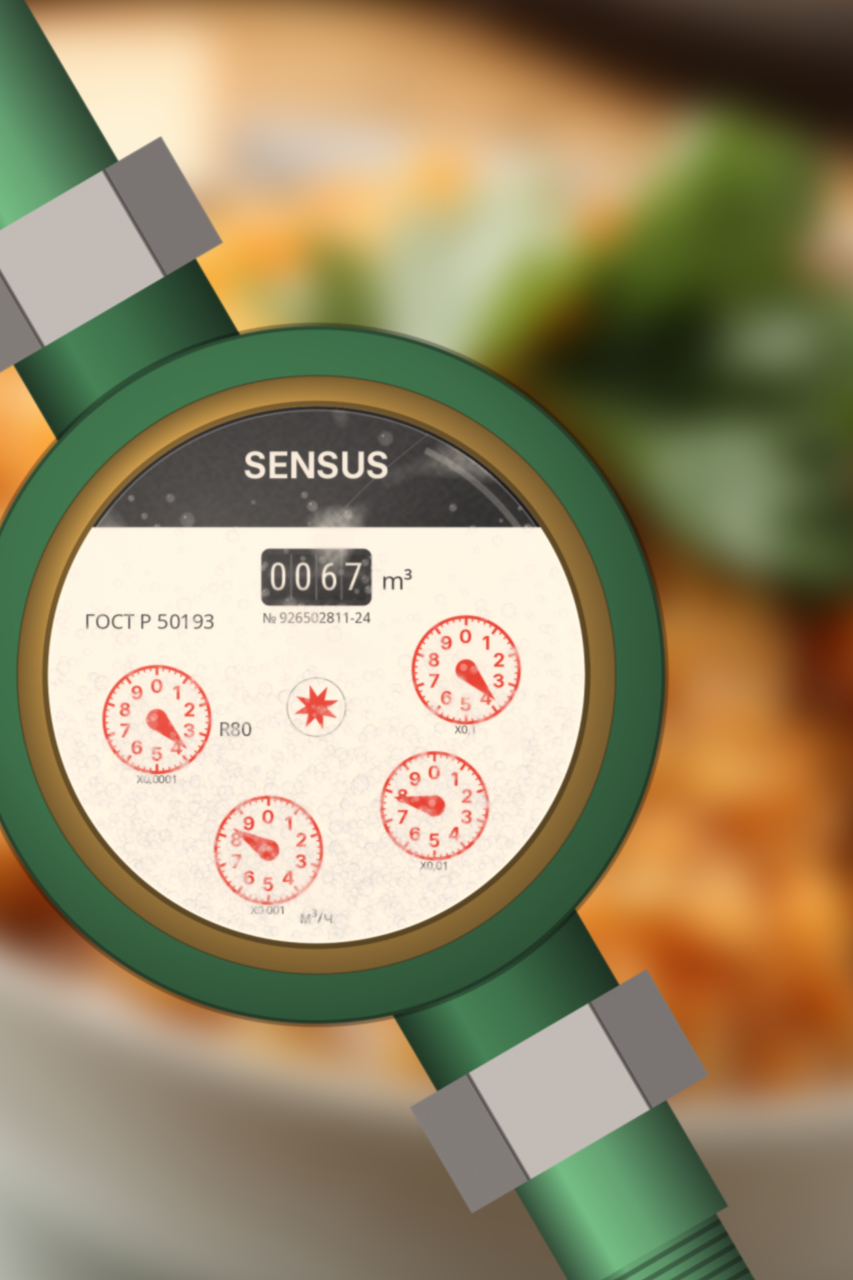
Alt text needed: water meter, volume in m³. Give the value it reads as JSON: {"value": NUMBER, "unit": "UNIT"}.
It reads {"value": 67.3783, "unit": "m³"}
